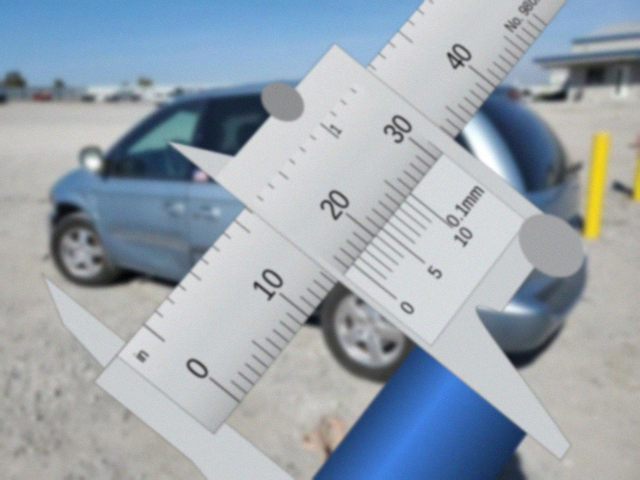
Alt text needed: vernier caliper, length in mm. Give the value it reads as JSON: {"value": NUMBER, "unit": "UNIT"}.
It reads {"value": 16.6, "unit": "mm"}
